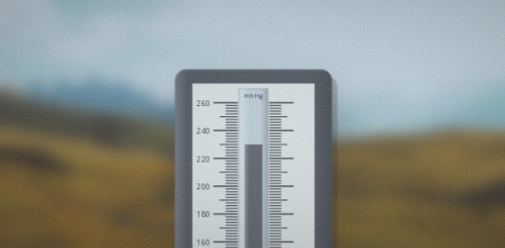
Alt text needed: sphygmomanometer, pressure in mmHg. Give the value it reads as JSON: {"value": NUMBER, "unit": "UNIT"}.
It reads {"value": 230, "unit": "mmHg"}
